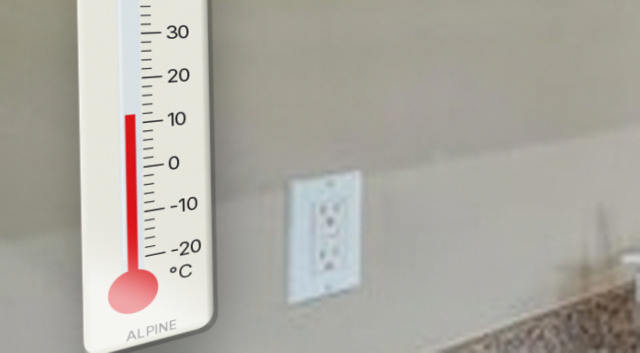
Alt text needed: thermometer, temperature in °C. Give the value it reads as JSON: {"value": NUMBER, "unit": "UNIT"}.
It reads {"value": 12, "unit": "°C"}
